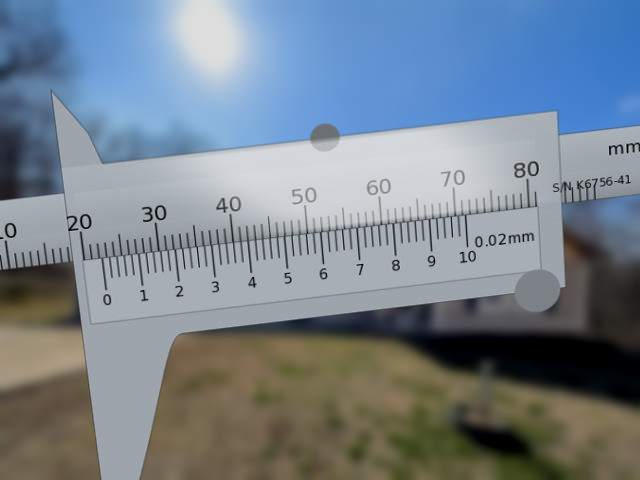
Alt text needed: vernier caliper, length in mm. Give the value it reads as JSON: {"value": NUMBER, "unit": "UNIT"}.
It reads {"value": 22.4, "unit": "mm"}
